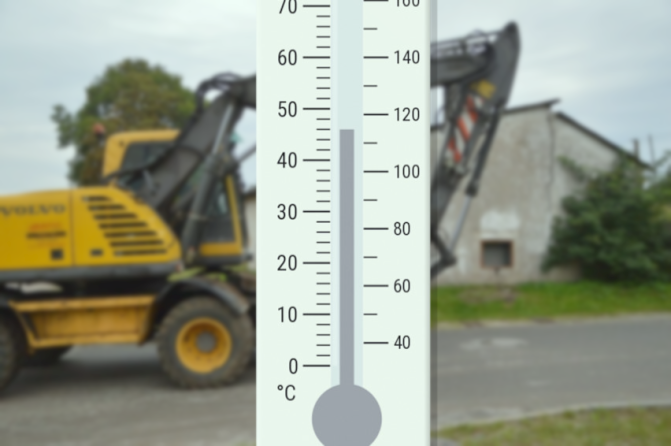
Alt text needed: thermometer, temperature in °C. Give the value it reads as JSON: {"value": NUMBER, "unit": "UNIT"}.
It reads {"value": 46, "unit": "°C"}
